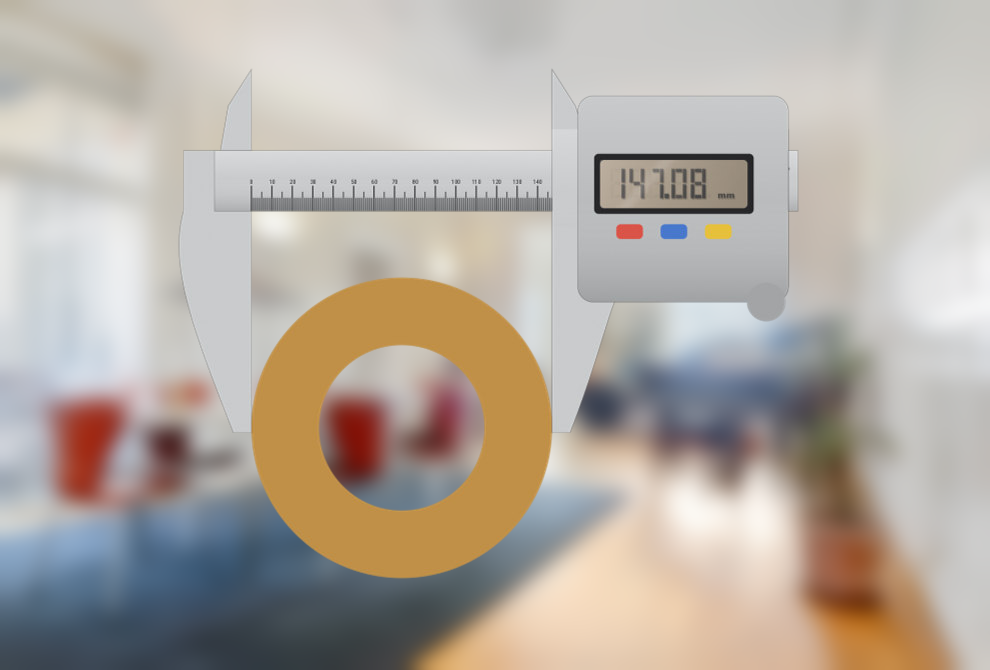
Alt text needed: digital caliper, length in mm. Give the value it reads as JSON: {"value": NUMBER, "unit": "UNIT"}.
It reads {"value": 147.08, "unit": "mm"}
